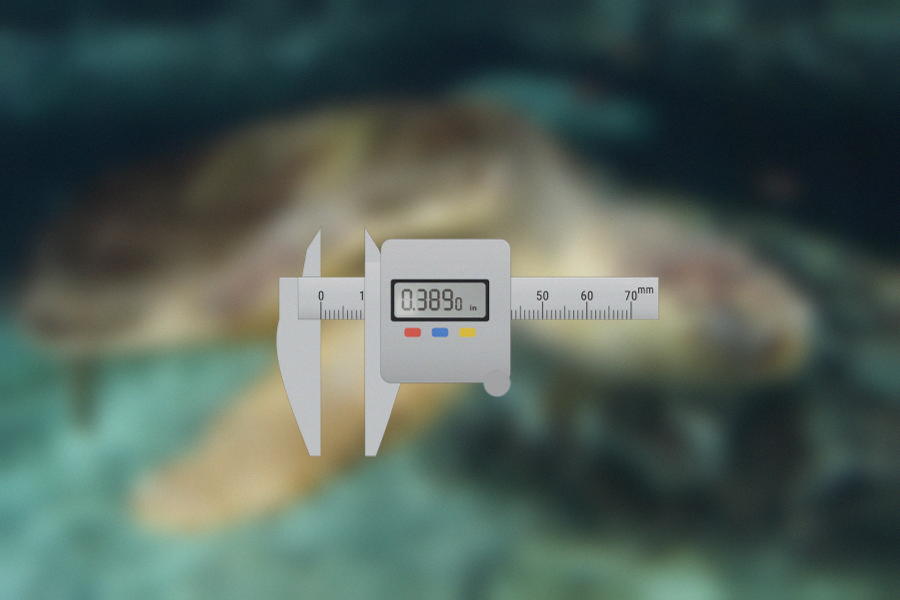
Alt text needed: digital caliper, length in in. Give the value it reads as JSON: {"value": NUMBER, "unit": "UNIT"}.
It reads {"value": 0.3890, "unit": "in"}
